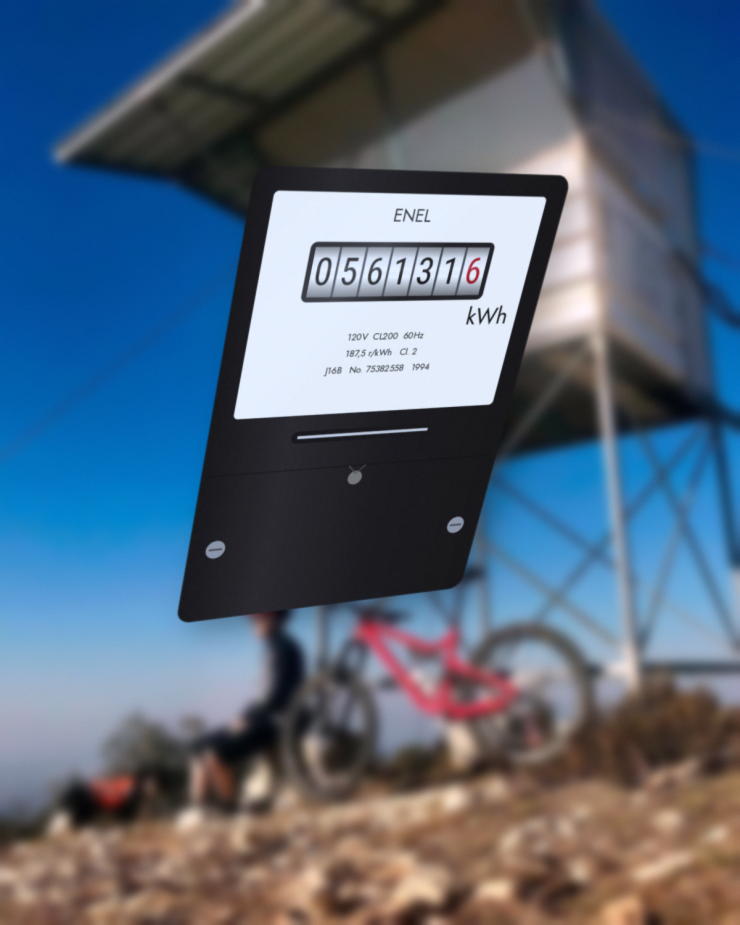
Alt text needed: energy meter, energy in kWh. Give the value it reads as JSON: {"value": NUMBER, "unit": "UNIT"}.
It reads {"value": 56131.6, "unit": "kWh"}
